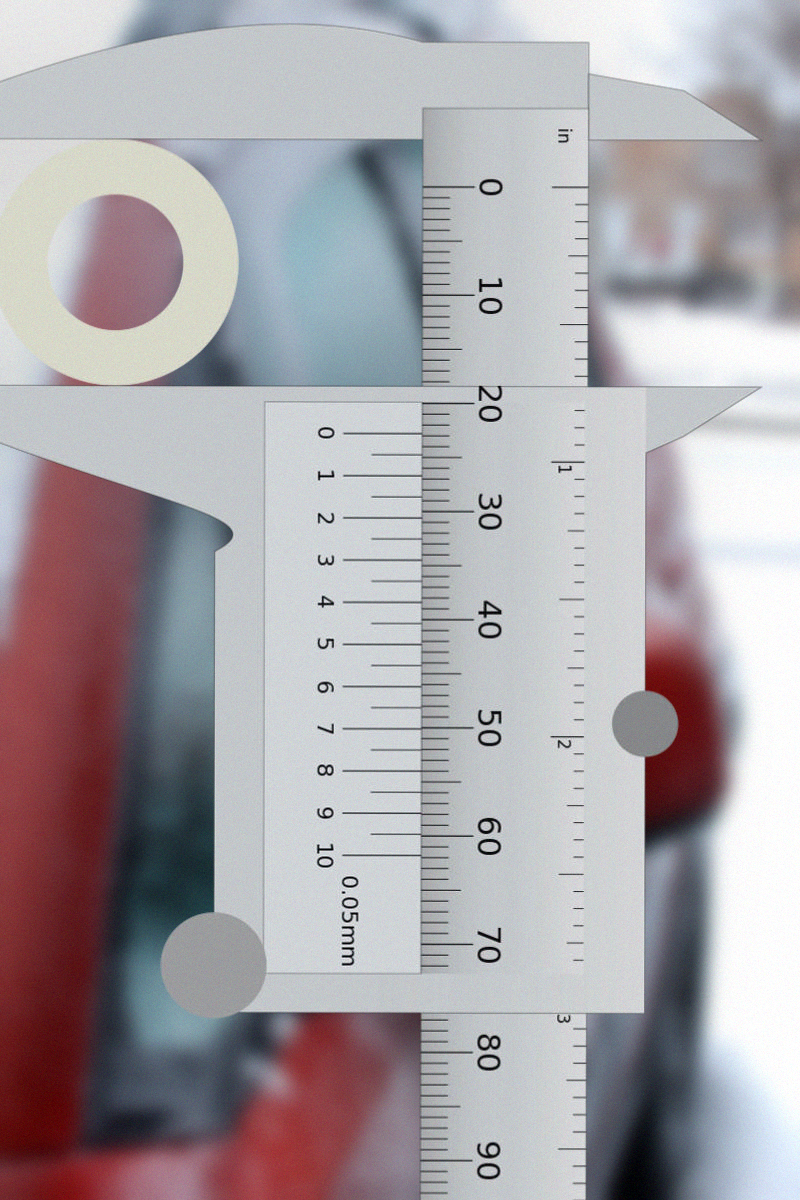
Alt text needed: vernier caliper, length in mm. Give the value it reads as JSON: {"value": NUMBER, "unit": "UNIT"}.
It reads {"value": 22.8, "unit": "mm"}
